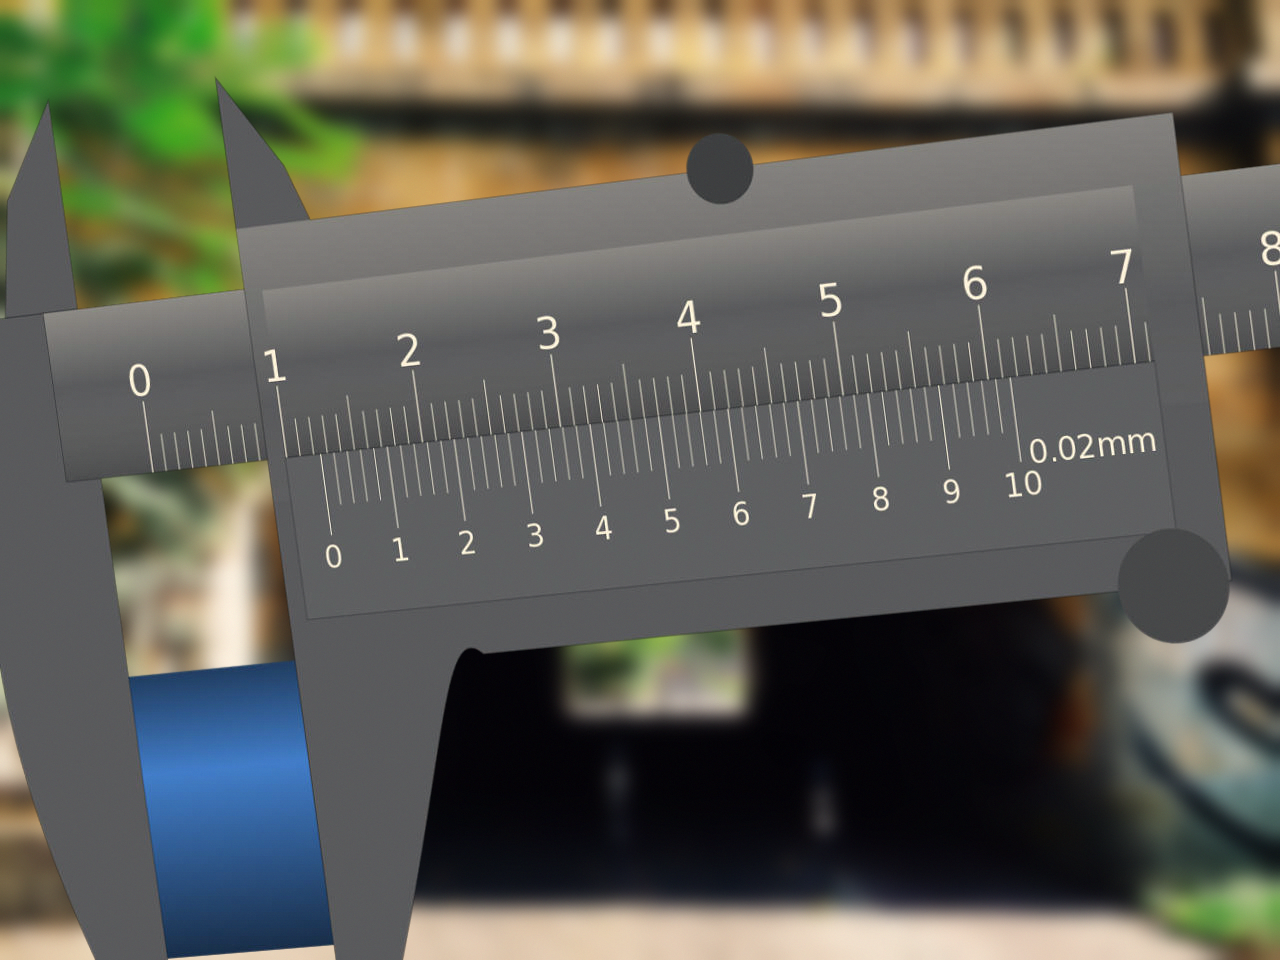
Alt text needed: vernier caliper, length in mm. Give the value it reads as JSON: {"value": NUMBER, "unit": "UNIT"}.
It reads {"value": 12.5, "unit": "mm"}
